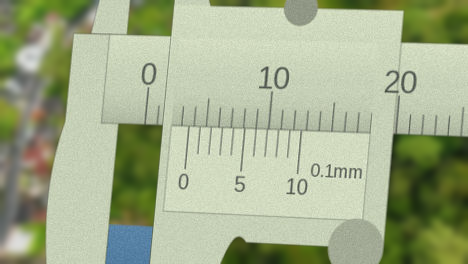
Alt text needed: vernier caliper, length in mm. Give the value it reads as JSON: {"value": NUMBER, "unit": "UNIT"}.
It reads {"value": 3.6, "unit": "mm"}
